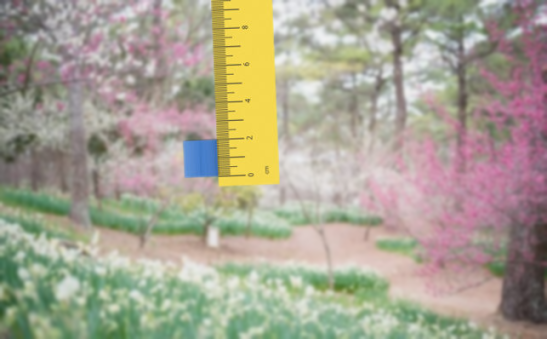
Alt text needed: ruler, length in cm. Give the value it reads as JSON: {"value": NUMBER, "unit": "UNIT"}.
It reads {"value": 2, "unit": "cm"}
